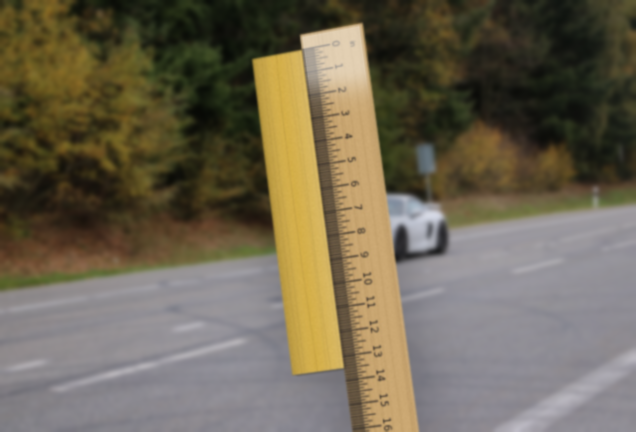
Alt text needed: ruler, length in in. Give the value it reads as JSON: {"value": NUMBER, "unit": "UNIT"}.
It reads {"value": 13.5, "unit": "in"}
